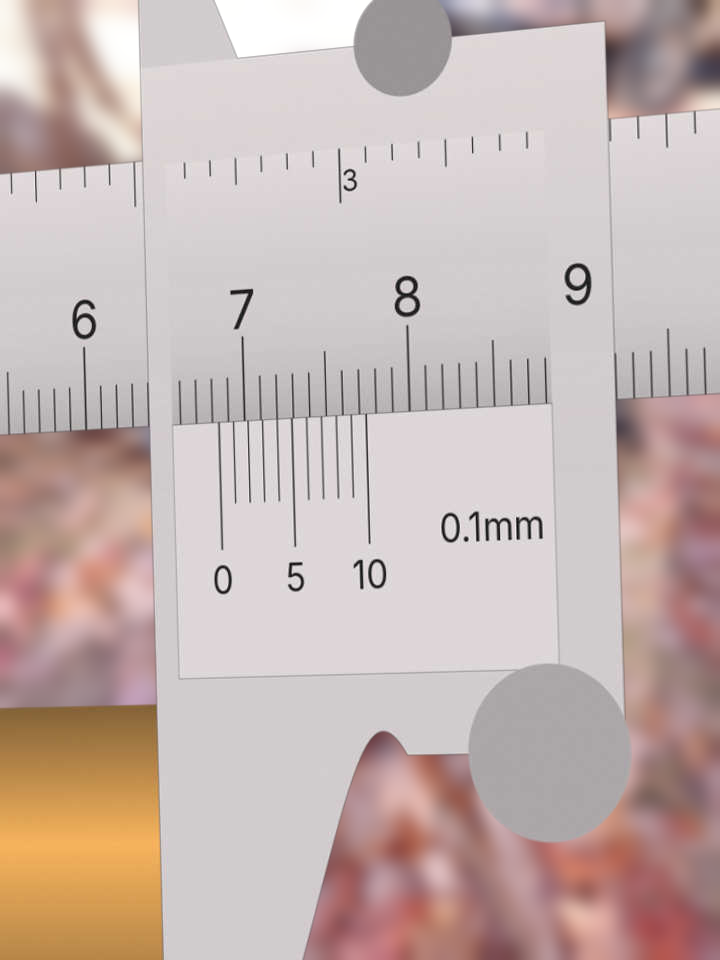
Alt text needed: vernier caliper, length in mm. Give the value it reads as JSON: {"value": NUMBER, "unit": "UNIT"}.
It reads {"value": 68.4, "unit": "mm"}
